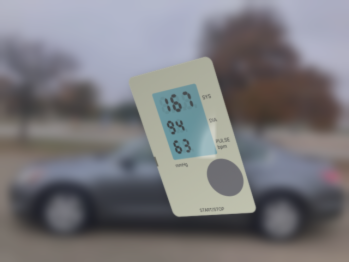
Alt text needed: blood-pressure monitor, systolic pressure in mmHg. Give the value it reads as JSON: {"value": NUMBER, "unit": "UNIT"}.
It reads {"value": 167, "unit": "mmHg"}
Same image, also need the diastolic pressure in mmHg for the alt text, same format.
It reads {"value": 94, "unit": "mmHg"}
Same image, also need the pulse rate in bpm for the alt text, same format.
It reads {"value": 63, "unit": "bpm"}
